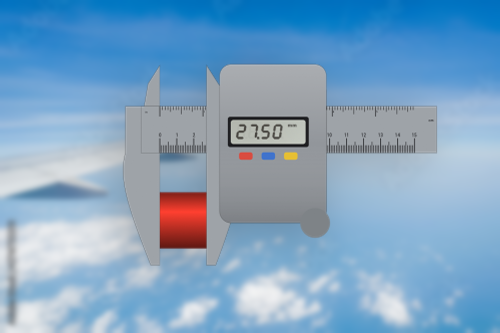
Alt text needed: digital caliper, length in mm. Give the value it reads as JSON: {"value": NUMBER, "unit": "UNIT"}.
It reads {"value": 27.50, "unit": "mm"}
